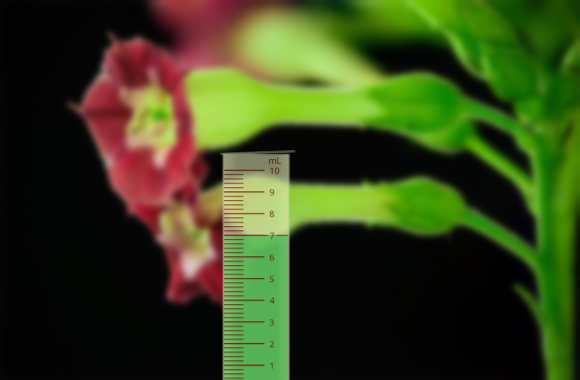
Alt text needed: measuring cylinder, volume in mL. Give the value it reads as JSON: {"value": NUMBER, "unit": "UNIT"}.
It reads {"value": 7, "unit": "mL"}
